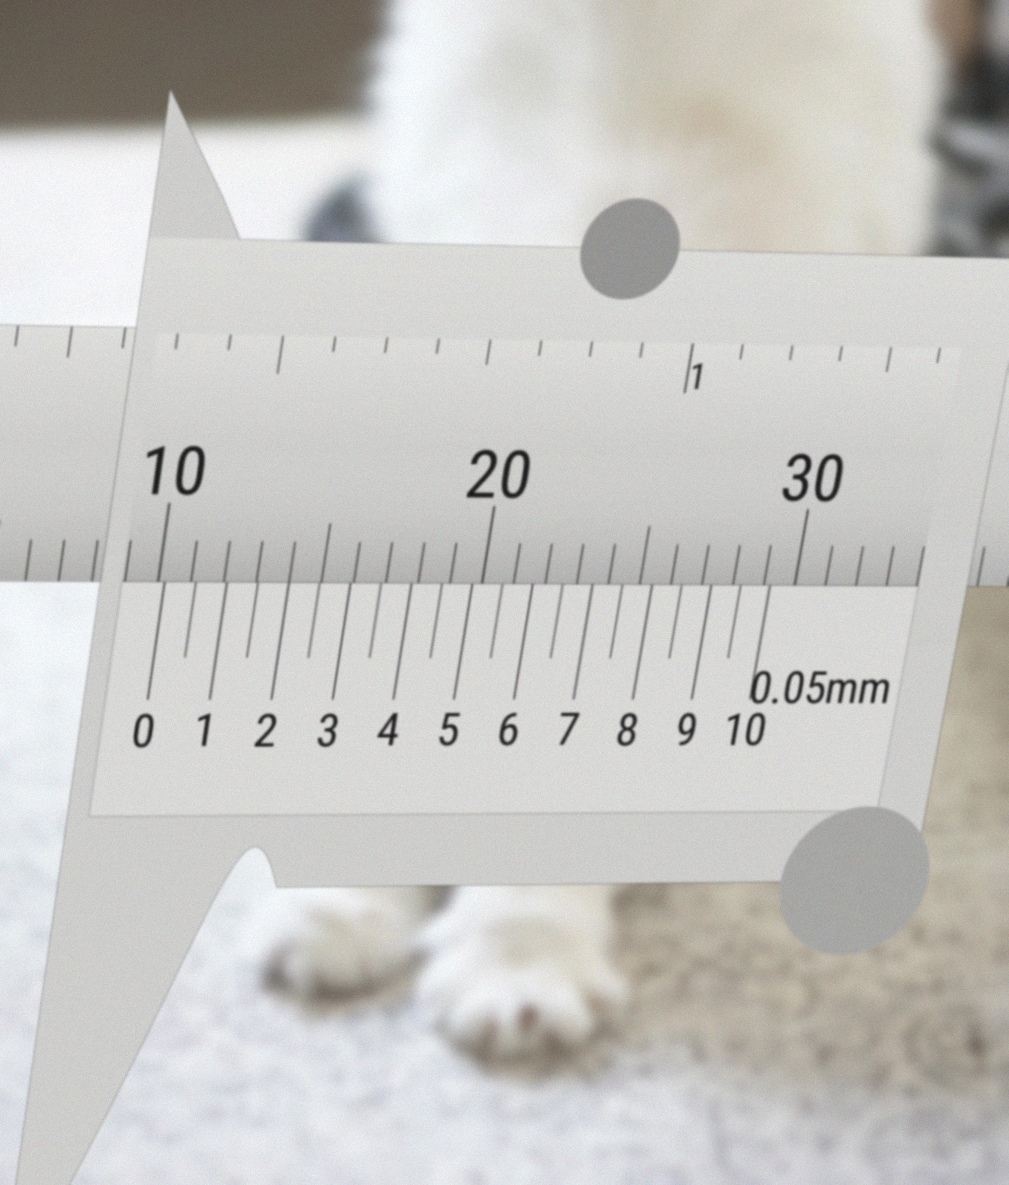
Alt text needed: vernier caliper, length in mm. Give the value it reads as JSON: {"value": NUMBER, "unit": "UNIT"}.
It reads {"value": 10.20, "unit": "mm"}
